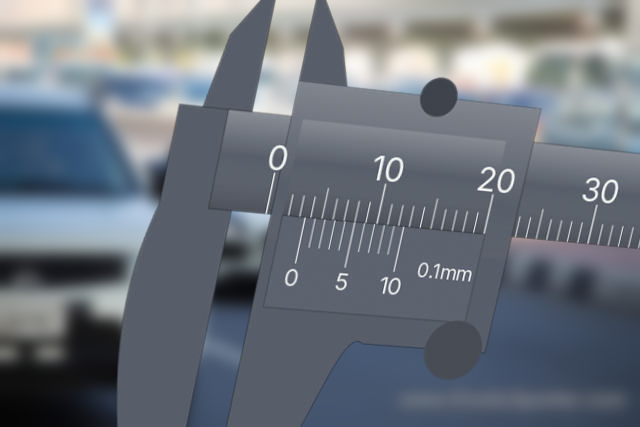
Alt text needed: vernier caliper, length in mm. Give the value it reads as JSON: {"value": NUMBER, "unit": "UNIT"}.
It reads {"value": 3.5, "unit": "mm"}
